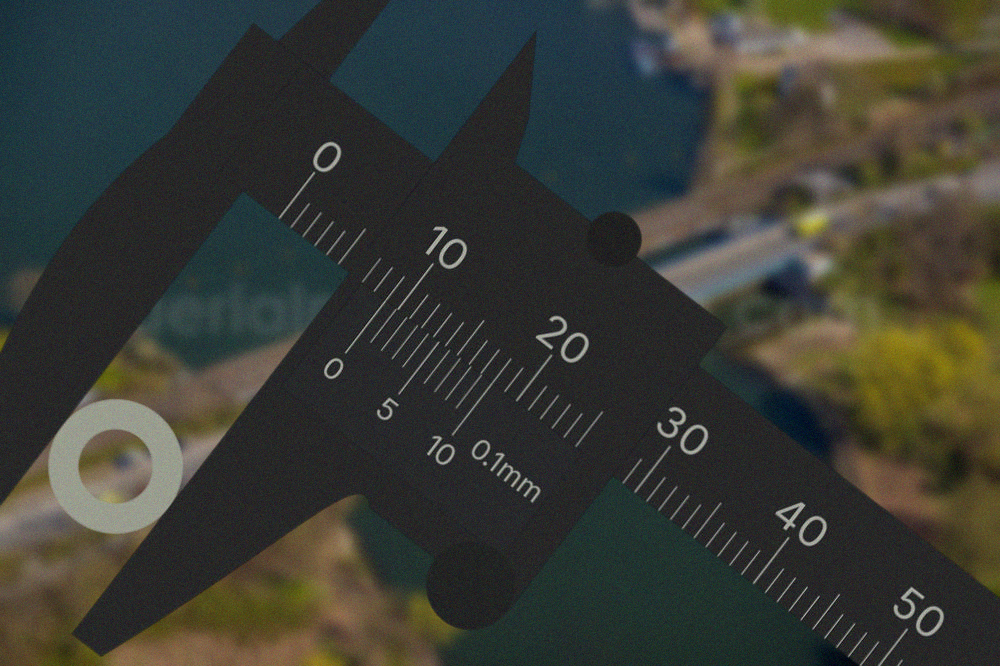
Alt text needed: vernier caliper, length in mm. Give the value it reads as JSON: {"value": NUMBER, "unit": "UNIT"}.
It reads {"value": 9.0, "unit": "mm"}
